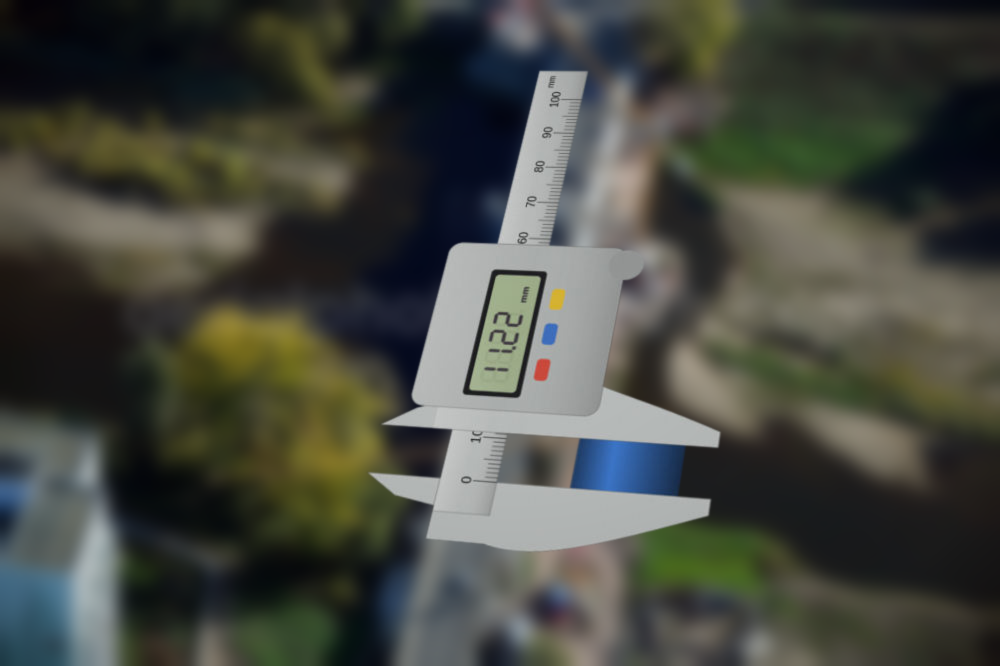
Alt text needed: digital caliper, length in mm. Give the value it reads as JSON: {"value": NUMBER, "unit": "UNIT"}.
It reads {"value": 11.22, "unit": "mm"}
